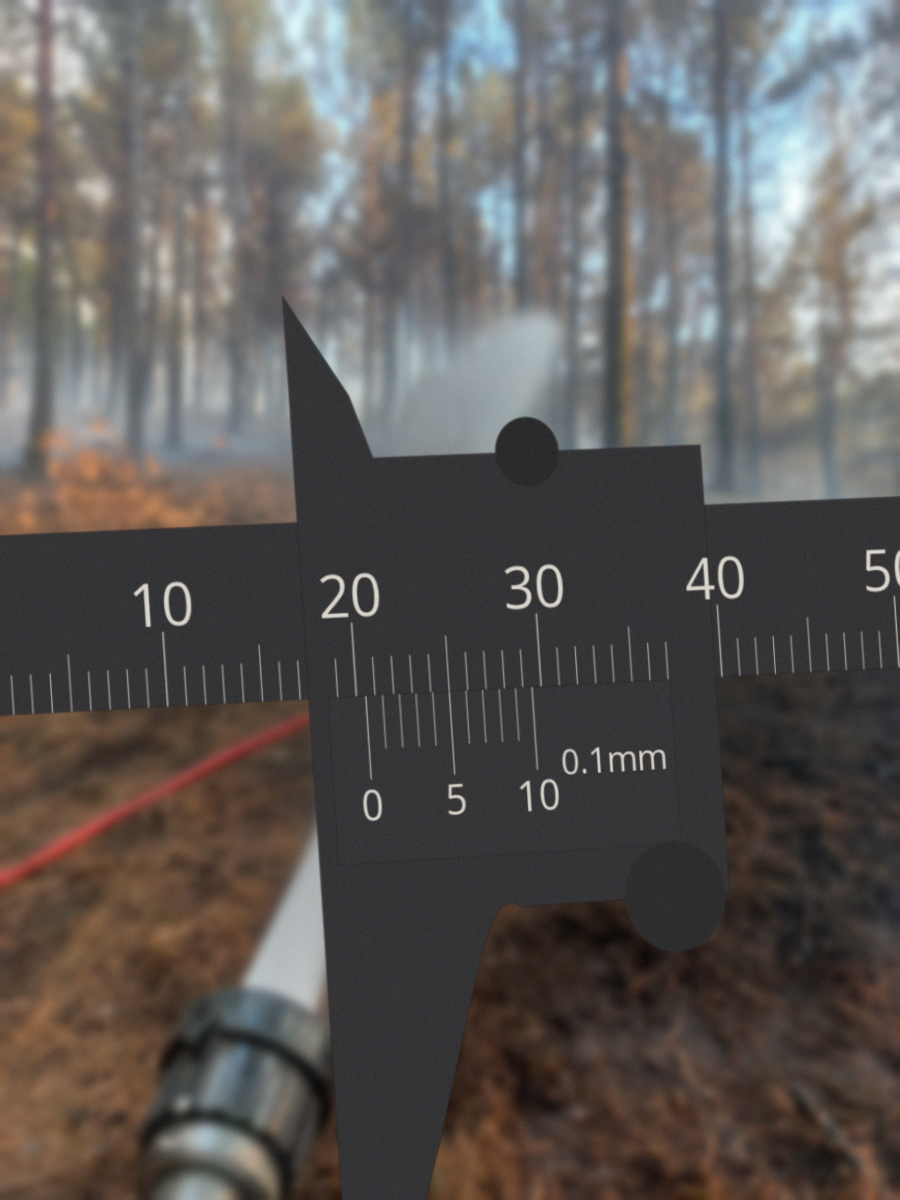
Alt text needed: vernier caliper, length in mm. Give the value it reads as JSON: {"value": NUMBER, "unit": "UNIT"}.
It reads {"value": 20.5, "unit": "mm"}
